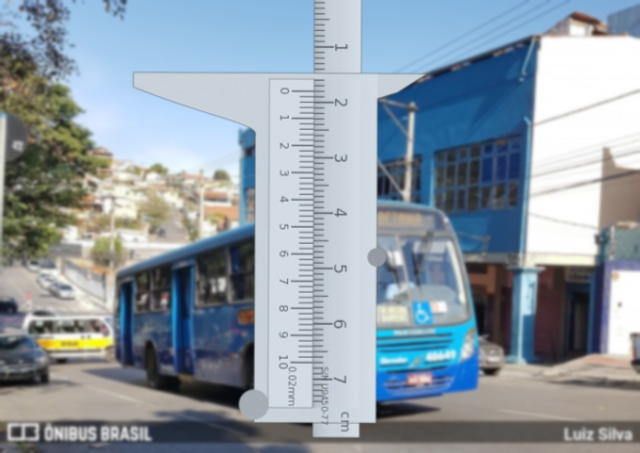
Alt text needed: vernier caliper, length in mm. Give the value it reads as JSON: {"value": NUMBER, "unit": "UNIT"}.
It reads {"value": 18.0, "unit": "mm"}
